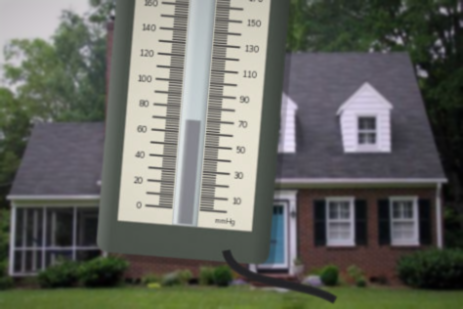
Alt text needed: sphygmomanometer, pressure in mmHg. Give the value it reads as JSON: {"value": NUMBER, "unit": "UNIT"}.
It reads {"value": 70, "unit": "mmHg"}
